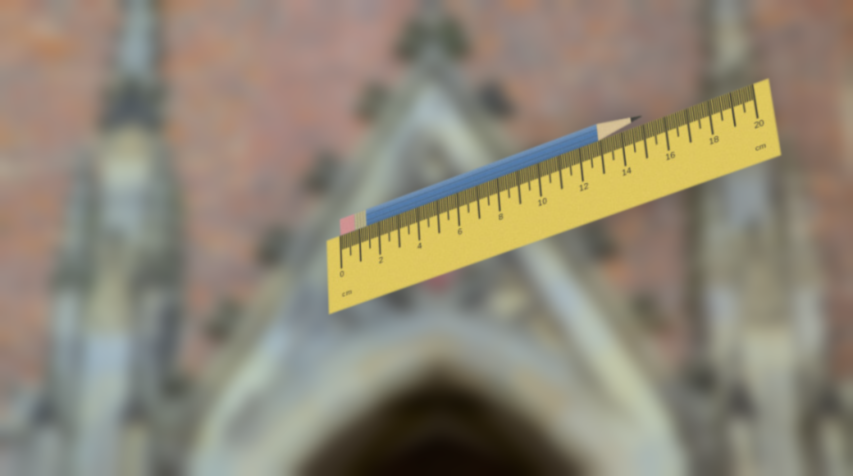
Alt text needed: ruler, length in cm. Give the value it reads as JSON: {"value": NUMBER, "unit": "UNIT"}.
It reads {"value": 15, "unit": "cm"}
